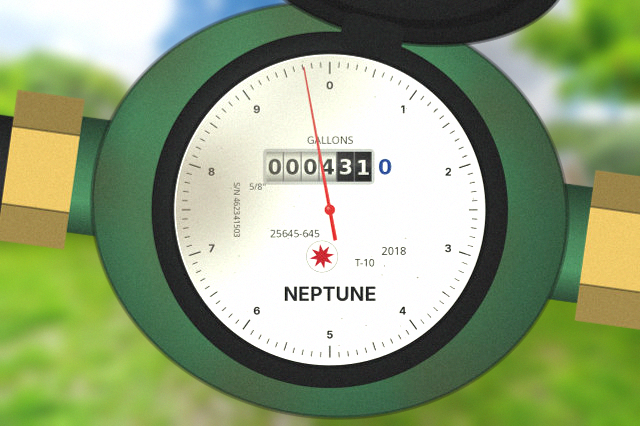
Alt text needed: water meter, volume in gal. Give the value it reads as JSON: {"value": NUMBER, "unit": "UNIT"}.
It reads {"value": 4309.7, "unit": "gal"}
